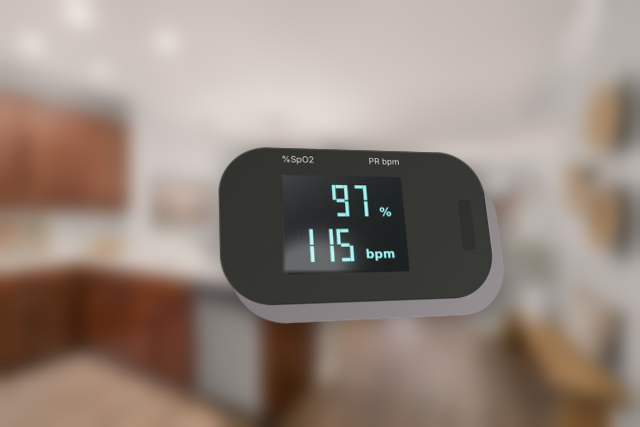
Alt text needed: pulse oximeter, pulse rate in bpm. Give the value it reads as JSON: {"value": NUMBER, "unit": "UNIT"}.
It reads {"value": 115, "unit": "bpm"}
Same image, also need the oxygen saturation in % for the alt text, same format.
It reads {"value": 97, "unit": "%"}
